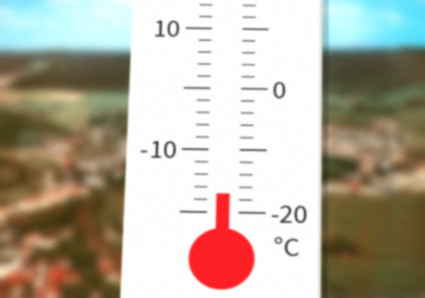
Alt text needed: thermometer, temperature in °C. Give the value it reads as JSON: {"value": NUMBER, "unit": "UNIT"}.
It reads {"value": -17, "unit": "°C"}
